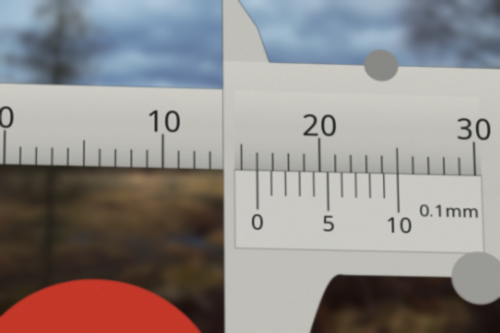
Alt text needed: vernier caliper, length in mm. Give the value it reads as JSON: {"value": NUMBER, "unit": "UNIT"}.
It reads {"value": 16.0, "unit": "mm"}
